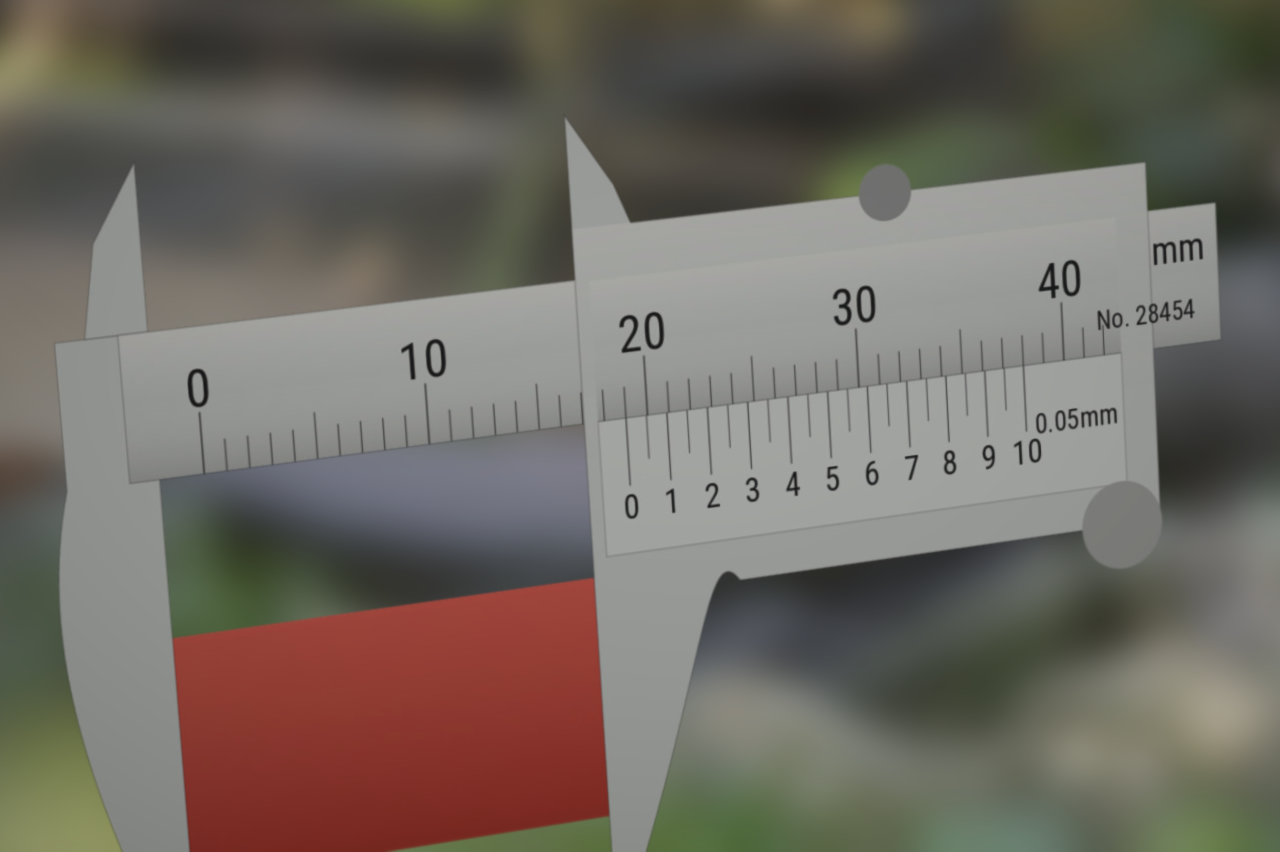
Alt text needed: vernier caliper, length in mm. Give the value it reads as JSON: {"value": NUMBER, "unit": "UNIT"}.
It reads {"value": 19.0, "unit": "mm"}
